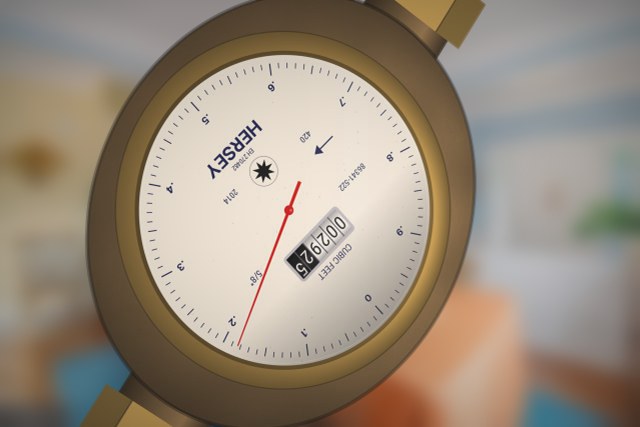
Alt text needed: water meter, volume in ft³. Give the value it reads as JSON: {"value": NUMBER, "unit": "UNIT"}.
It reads {"value": 2925.18, "unit": "ft³"}
